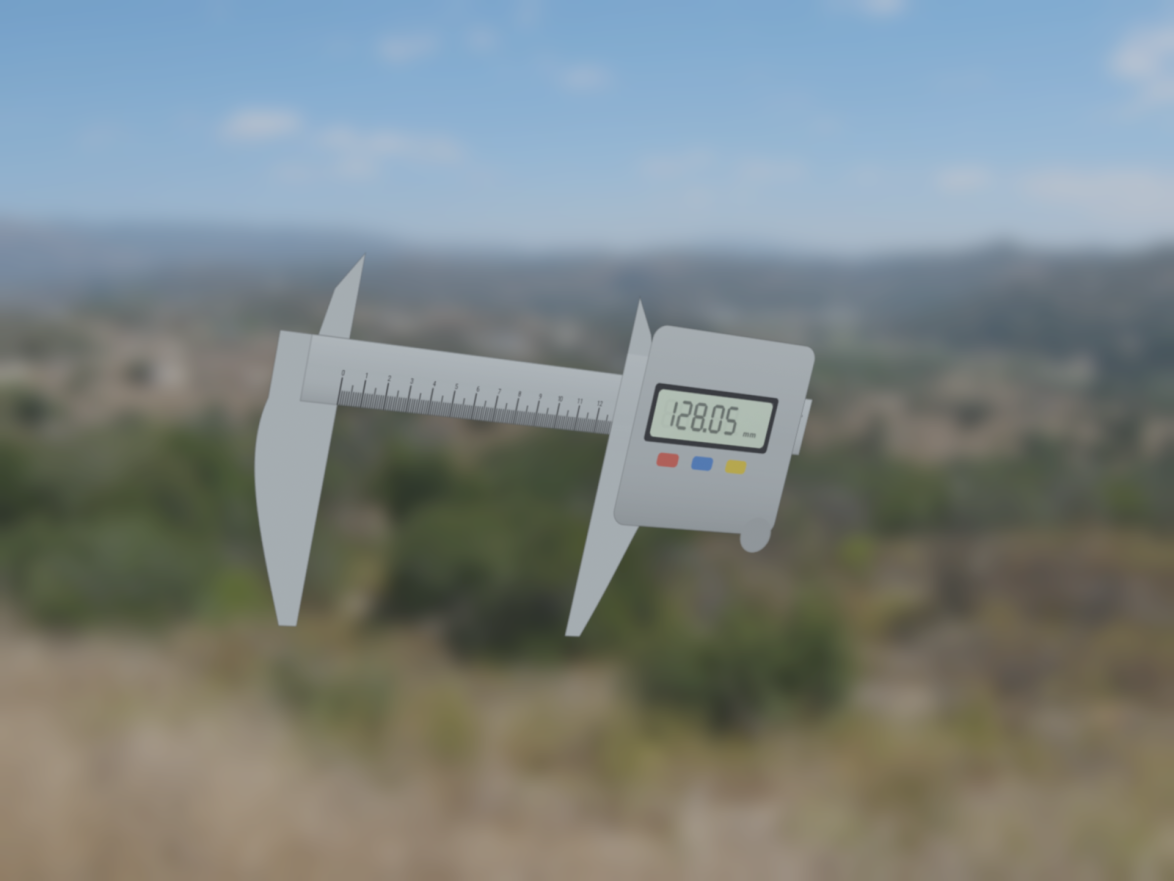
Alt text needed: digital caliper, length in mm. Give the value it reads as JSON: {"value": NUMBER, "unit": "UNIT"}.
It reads {"value": 128.05, "unit": "mm"}
